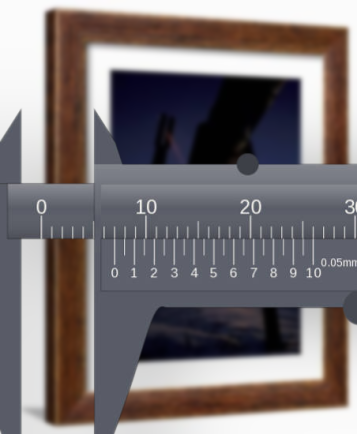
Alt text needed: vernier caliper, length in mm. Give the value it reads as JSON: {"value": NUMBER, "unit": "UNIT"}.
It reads {"value": 7.0, "unit": "mm"}
